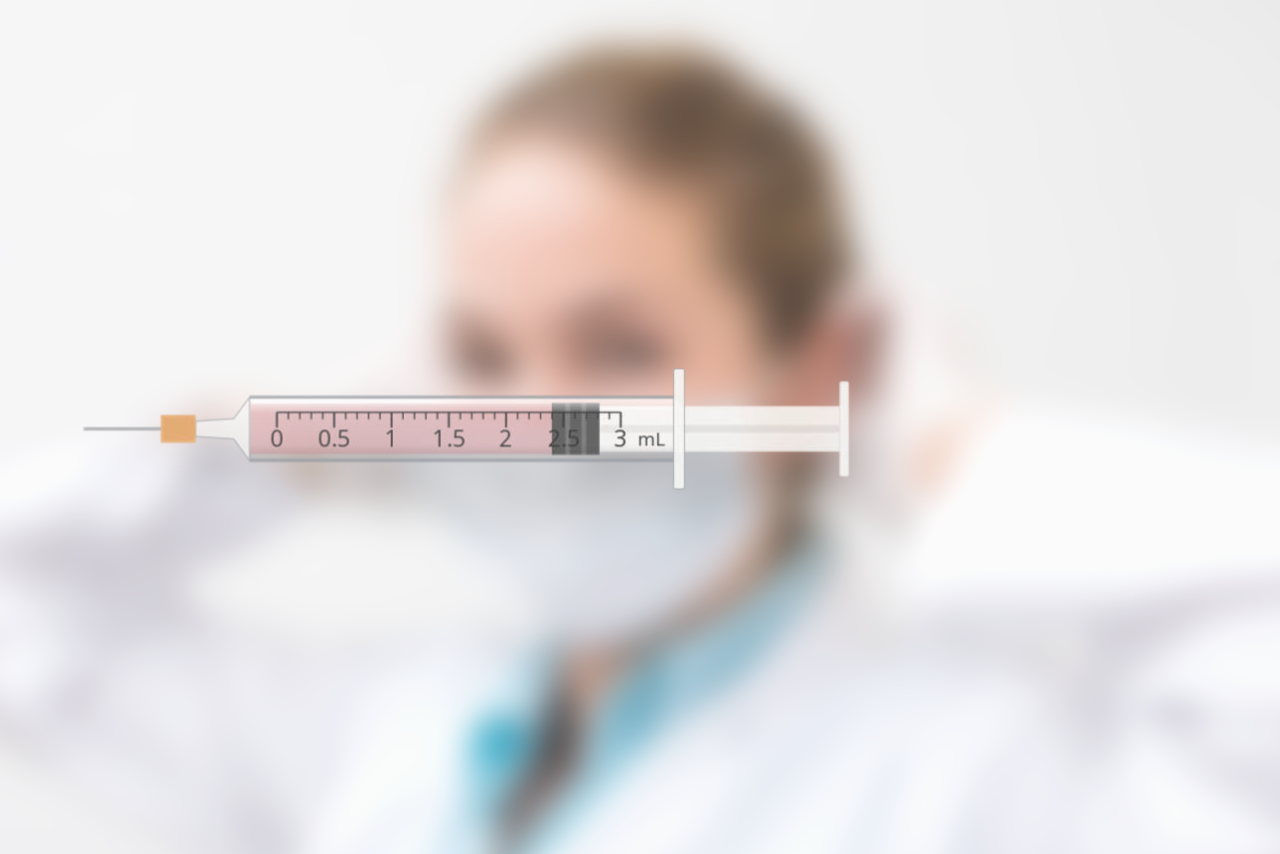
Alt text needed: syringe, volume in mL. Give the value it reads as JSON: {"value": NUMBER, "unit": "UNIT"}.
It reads {"value": 2.4, "unit": "mL"}
